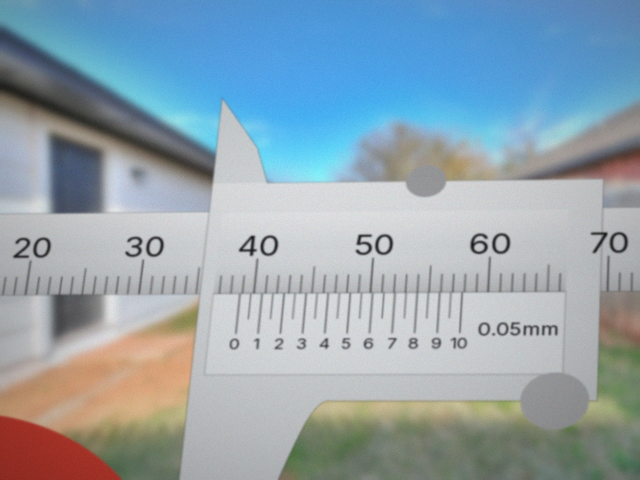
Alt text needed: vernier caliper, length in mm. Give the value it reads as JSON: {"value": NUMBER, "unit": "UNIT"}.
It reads {"value": 38.8, "unit": "mm"}
